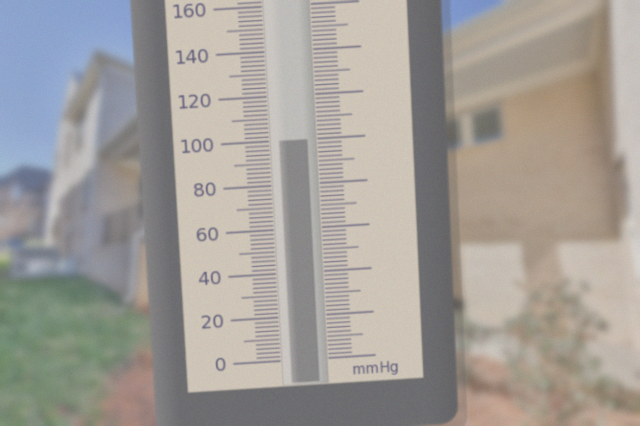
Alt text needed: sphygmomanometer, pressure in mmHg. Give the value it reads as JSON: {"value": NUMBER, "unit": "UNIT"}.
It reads {"value": 100, "unit": "mmHg"}
